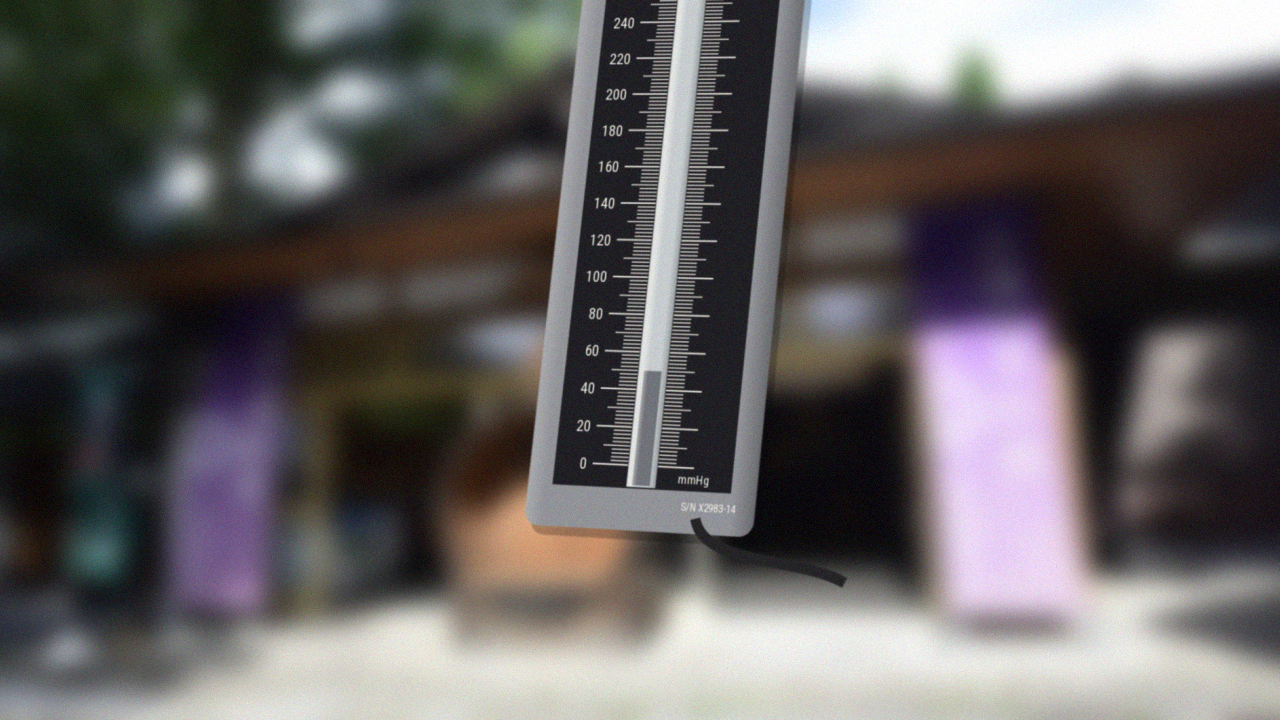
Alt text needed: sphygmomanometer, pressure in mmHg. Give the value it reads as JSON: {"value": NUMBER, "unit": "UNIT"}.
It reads {"value": 50, "unit": "mmHg"}
